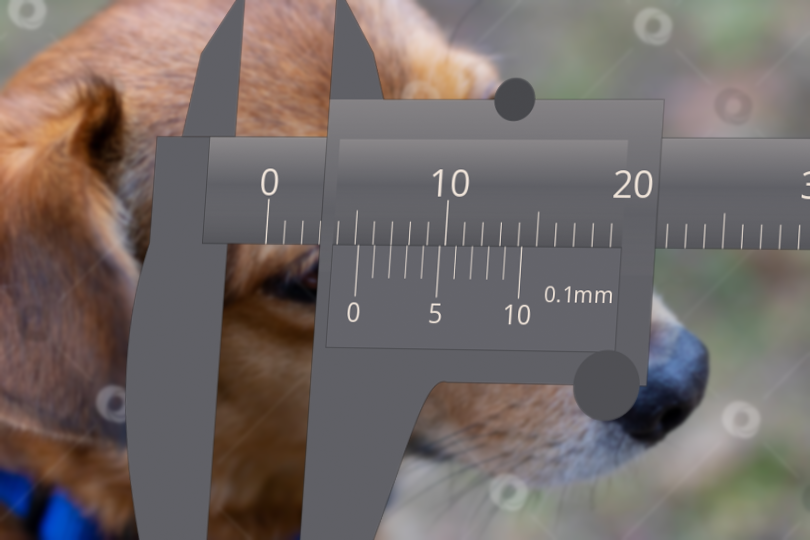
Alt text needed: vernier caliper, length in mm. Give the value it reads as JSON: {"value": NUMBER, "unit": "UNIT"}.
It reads {"value": 5.2, "unit": "mm"}
